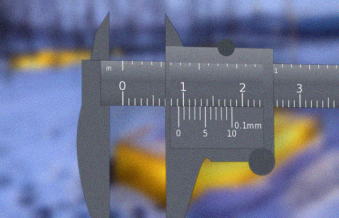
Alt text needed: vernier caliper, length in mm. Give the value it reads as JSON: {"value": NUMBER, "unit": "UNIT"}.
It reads {"value": 9.2, "unit": "mm"}
